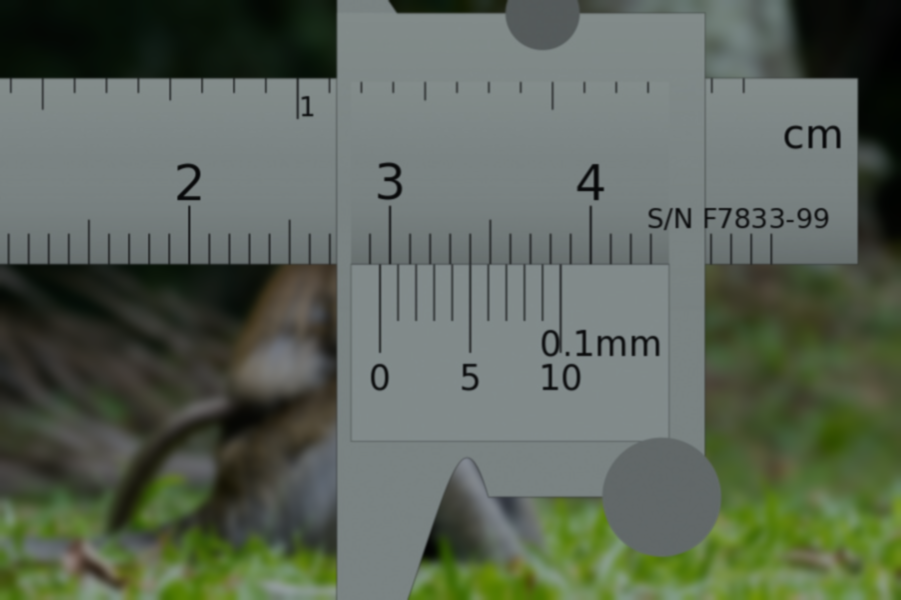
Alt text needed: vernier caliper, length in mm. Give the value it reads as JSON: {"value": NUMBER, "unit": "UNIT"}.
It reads {"value": 29.5, "unit": "mm"}
